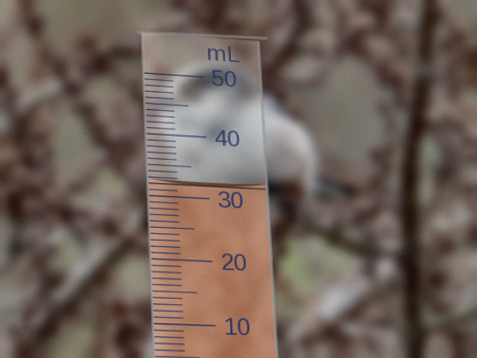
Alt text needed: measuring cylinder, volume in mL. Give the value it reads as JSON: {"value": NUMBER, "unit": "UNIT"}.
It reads {"value": 32, "unit": "mL"}
